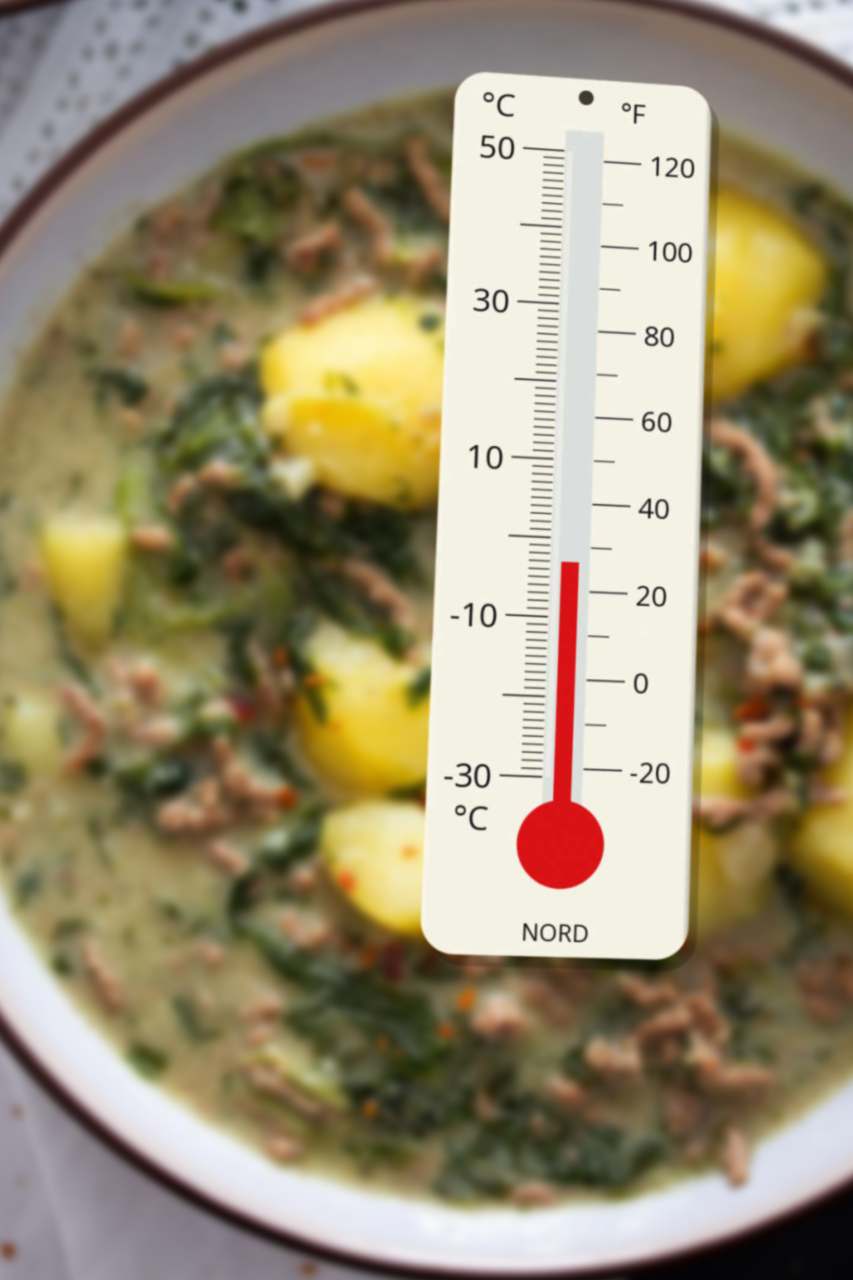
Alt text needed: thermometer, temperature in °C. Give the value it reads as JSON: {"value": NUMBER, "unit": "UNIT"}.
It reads {"value": -3, "unit": "°C"}
